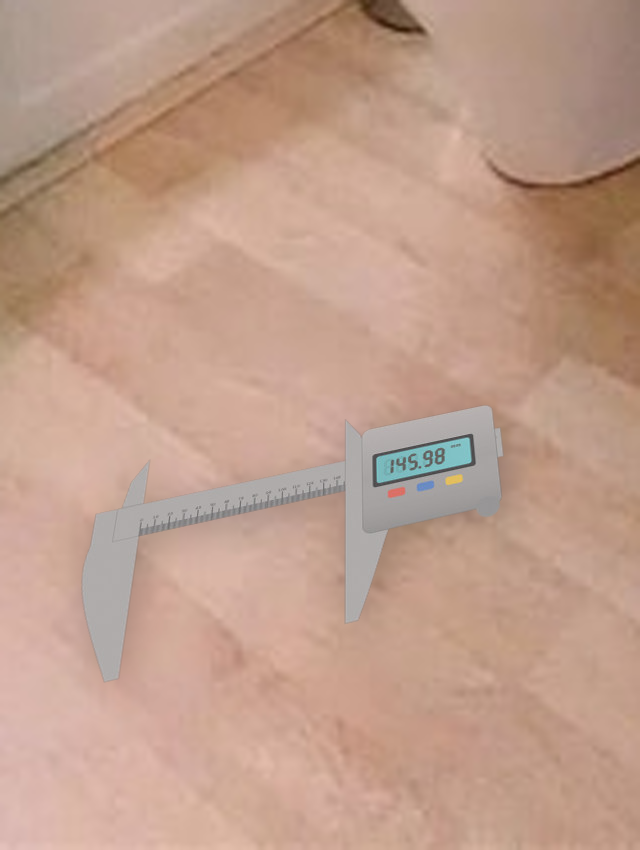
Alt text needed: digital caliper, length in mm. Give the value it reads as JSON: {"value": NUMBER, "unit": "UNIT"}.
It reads {"value": 145.98, "unit": "mm"}
